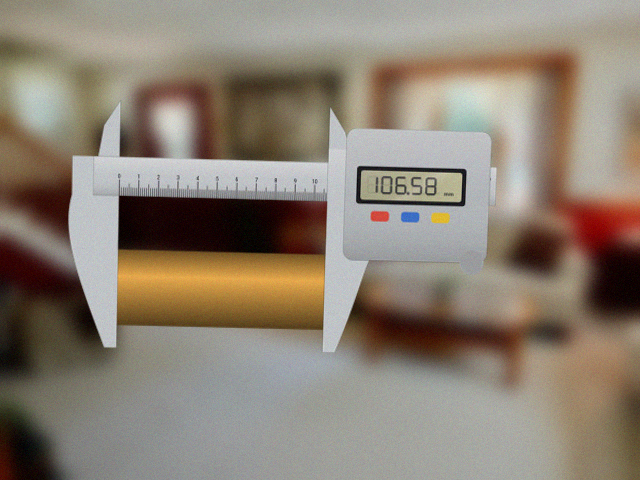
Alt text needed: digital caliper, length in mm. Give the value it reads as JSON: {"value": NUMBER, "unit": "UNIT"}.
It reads {"value": 106.58, "unit": "mm"}
